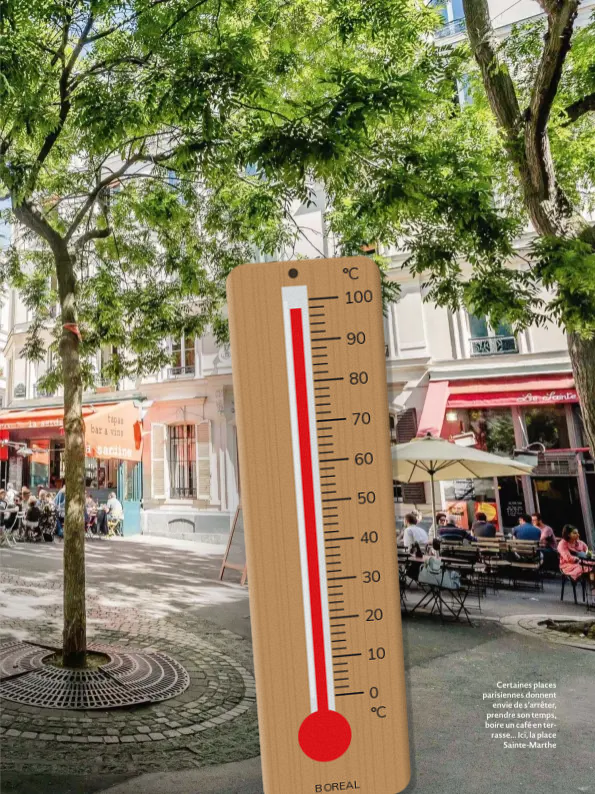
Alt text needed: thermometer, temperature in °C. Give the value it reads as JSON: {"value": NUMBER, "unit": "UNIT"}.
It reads {"value": 98, "unit": "°C"}
